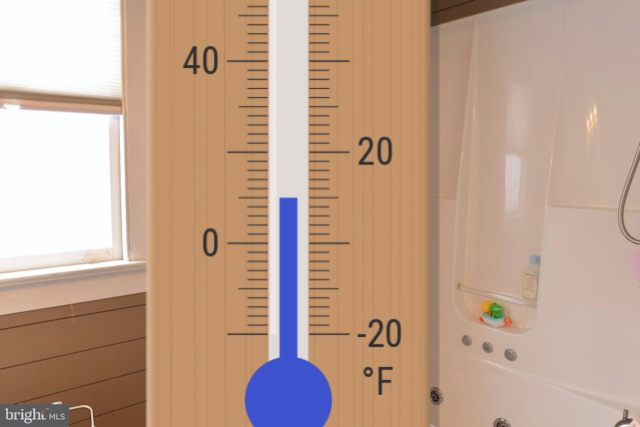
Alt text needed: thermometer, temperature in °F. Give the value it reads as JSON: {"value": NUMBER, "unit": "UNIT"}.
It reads {"value": 10, "unit": "°F"}
